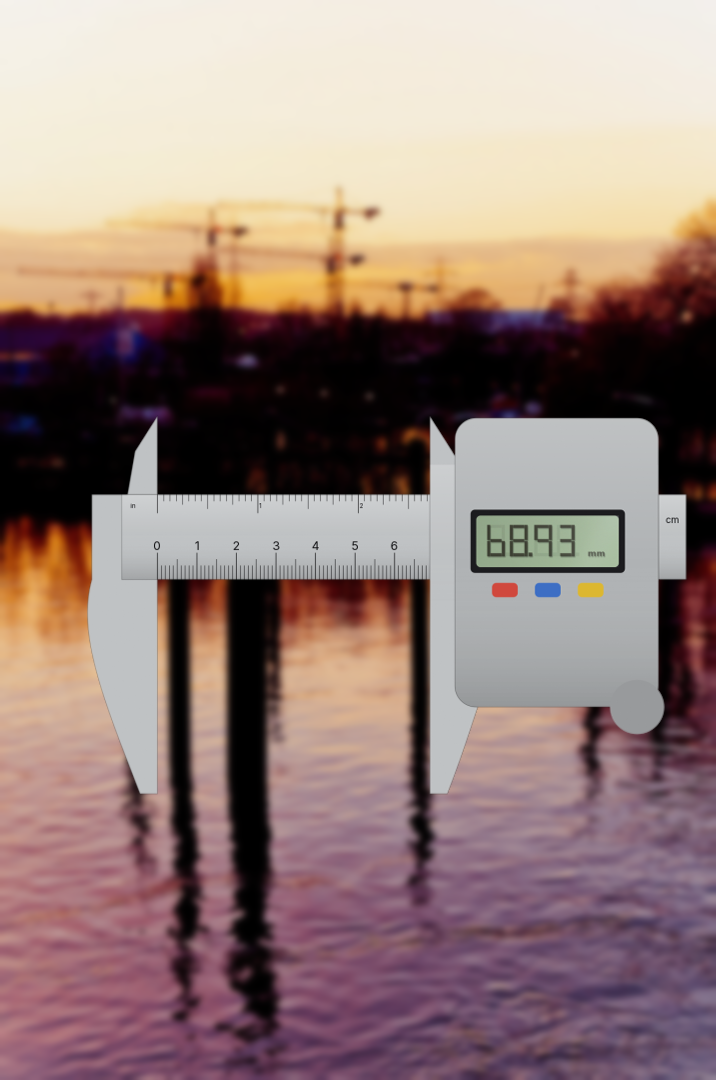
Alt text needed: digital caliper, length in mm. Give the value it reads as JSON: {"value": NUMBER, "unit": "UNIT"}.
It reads {"value": 68.93, "unit": "mm"}
